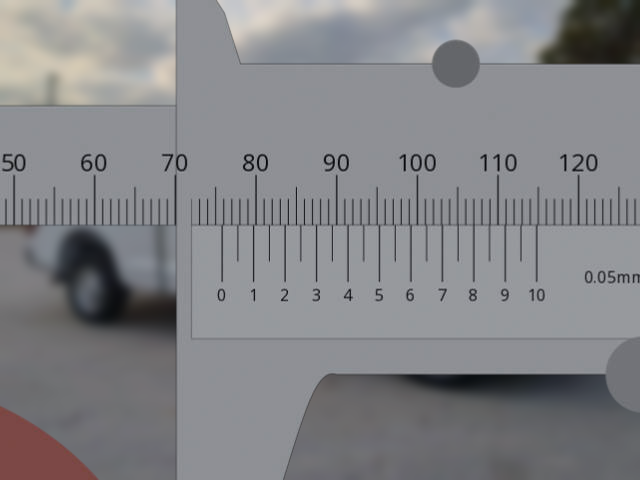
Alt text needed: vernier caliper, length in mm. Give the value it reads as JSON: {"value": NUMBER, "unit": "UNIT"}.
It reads {"value": 75.8, "unit": "mm"}
